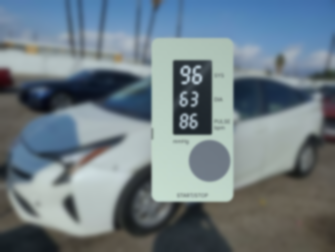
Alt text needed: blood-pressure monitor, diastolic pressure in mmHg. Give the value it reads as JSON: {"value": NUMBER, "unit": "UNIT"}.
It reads {"value": 63, "unit": "mmHg"}
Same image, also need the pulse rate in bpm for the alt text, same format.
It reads {"value": 86, "unit": "bpm"}
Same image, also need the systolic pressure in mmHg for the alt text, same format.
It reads {"value": 96, "unit": "mmHg"}
